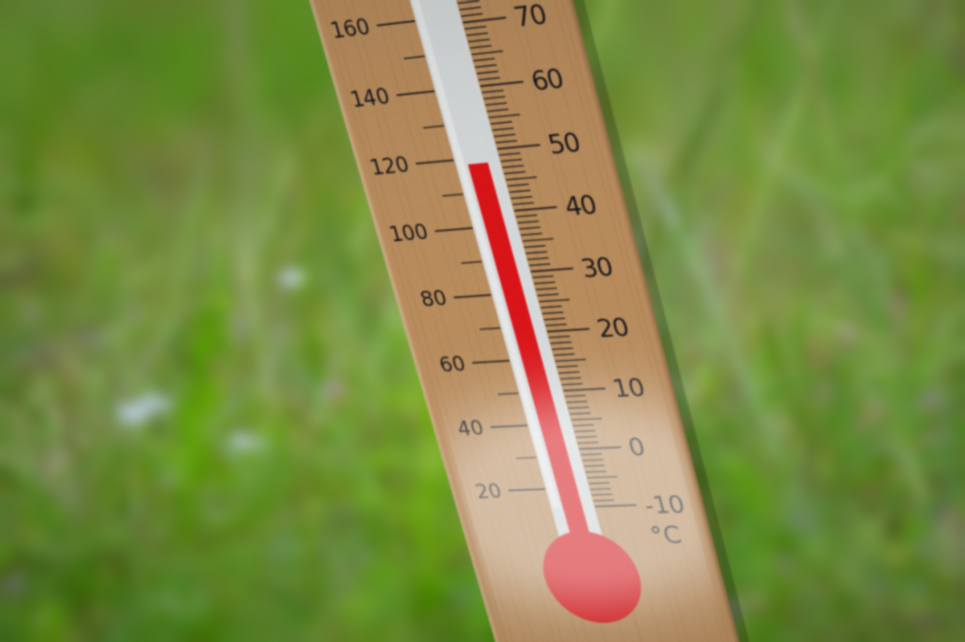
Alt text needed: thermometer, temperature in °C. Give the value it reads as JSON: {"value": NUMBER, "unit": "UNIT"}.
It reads {"value": 48, "unit": "°C"}
